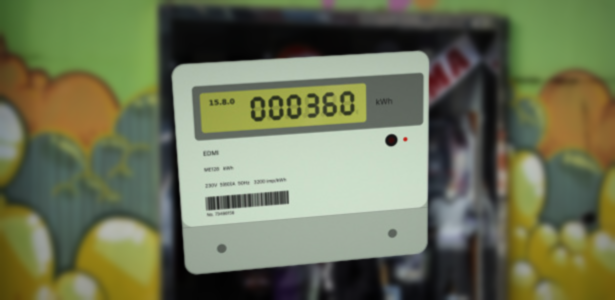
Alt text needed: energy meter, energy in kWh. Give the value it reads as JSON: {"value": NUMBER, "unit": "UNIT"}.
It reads {"value": 360, "unit": "kWh"}
